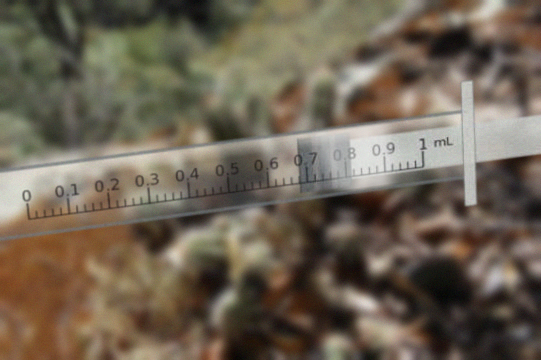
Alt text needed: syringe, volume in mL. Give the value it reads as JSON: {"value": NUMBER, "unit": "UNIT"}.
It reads {"value": 0.68, "unit": "mL"}
